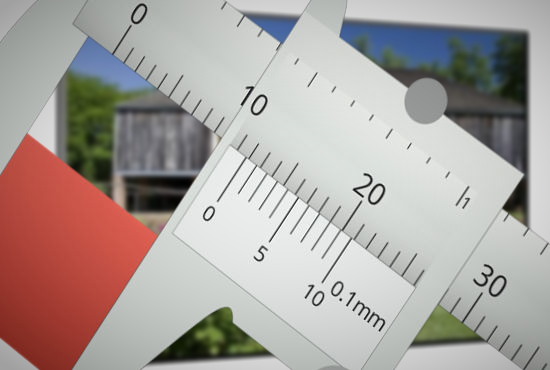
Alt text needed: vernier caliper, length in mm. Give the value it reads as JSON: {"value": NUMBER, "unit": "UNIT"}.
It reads {"value": 11.8, "unit": "mm"}
